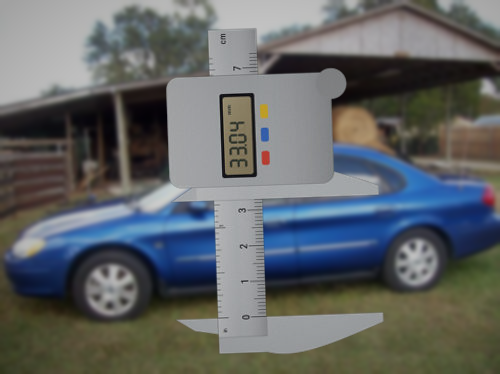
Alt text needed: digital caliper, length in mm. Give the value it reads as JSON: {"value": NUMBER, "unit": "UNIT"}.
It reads {"value": 33.04, "unit": "mm"}
